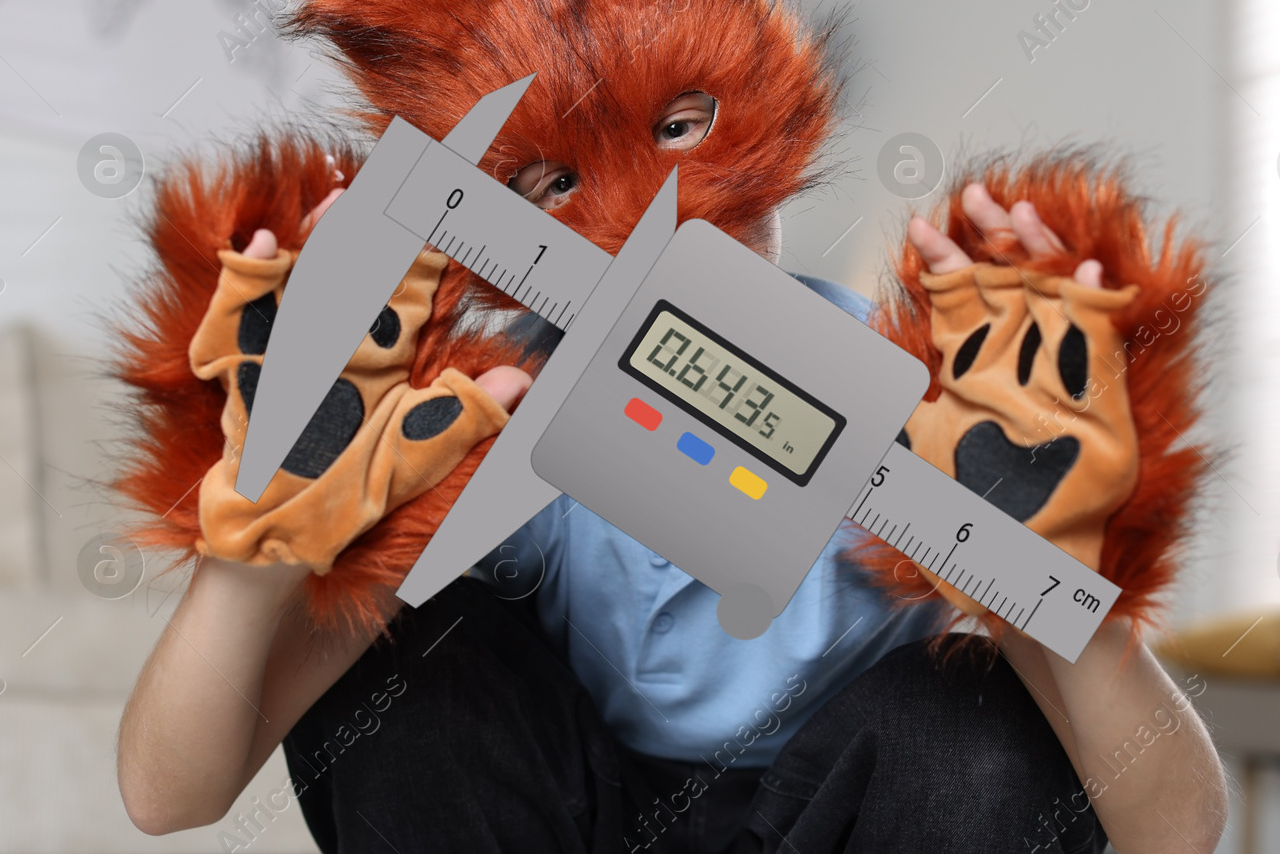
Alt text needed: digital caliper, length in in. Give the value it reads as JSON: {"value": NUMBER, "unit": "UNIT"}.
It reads {"value": 0.6435, "unit": "in"}
